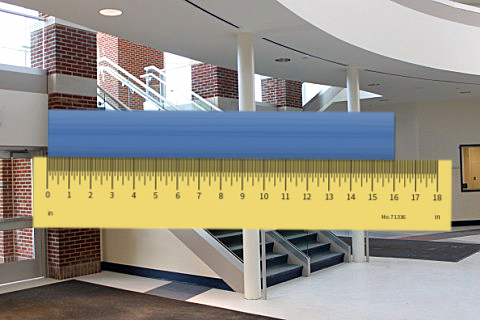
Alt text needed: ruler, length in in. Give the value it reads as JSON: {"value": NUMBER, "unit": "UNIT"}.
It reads {"value": 16, "unit": "in"}
